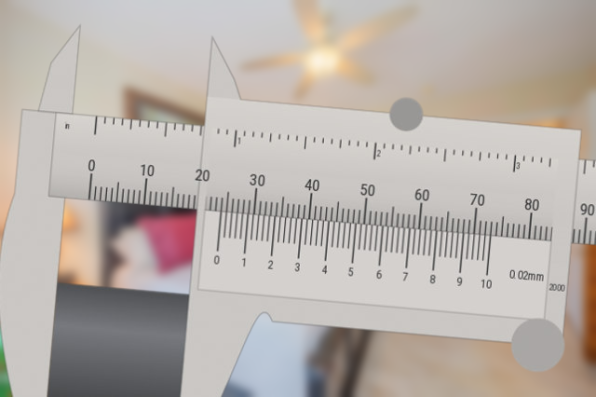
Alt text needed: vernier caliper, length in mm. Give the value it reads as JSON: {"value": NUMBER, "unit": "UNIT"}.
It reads {"value": 24.0, "unit": "mm"}
